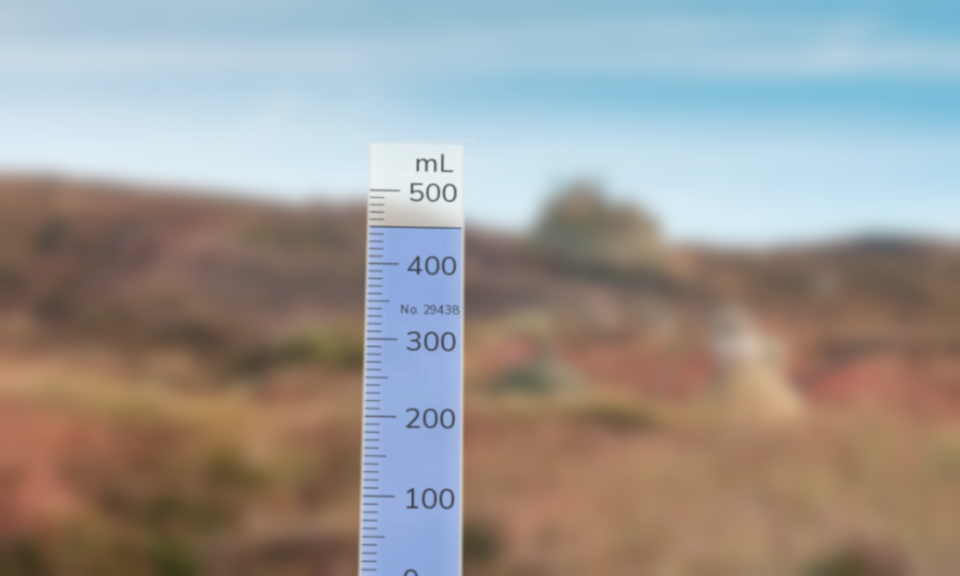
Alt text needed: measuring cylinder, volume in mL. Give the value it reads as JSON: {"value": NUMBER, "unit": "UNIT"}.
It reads {"value": 450, "unit": "mL"}
